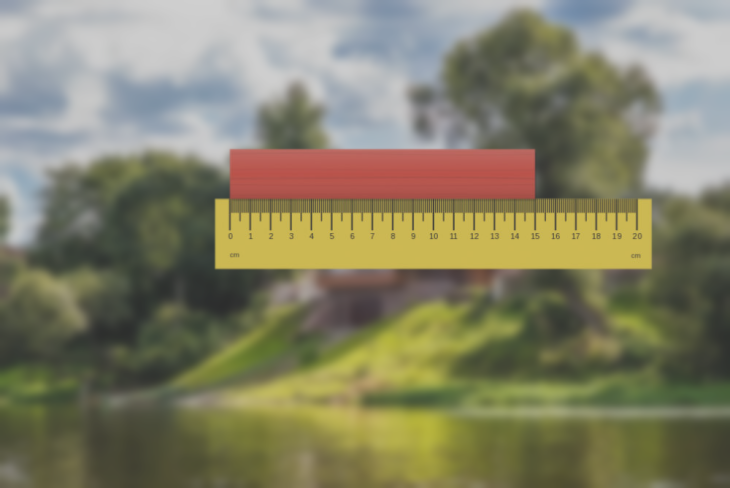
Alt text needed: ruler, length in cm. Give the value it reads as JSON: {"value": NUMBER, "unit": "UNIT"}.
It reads {"value": 15, "unit": "cm"}
